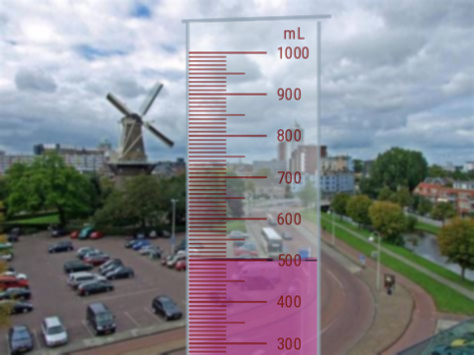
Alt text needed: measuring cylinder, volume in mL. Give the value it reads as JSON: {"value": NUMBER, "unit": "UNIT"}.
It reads {"value": 500, "unit": "mL"}
